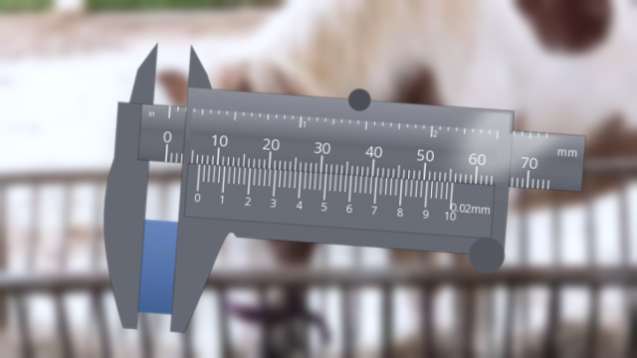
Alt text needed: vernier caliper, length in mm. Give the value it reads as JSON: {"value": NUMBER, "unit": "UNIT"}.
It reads {"value": 6.5, "unit": "mm"}
